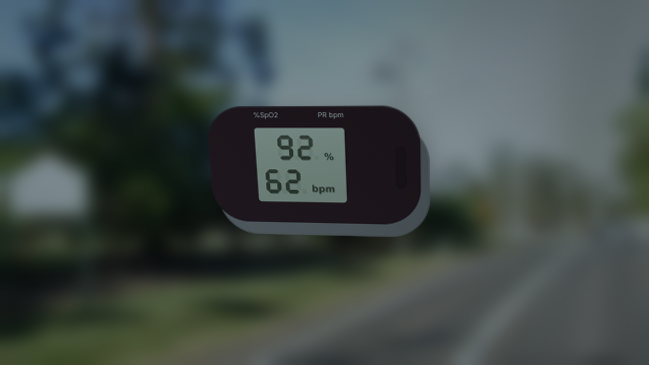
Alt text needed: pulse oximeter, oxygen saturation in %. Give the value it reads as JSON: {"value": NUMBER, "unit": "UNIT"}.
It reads {"value": 92, "unit": "%"}
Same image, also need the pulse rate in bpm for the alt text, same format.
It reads {"value": 62, "unit": "bpm"}
